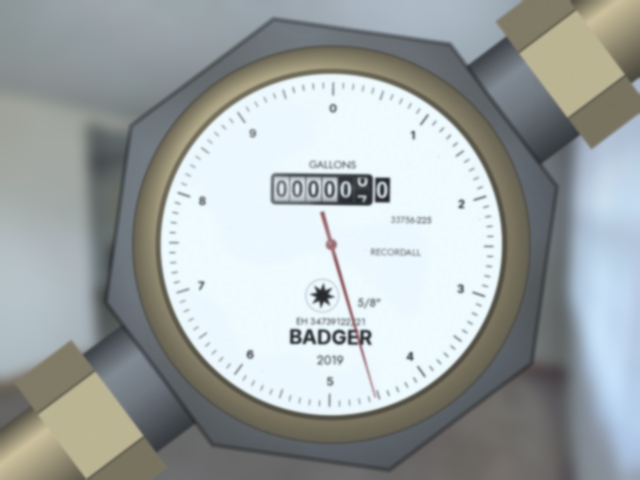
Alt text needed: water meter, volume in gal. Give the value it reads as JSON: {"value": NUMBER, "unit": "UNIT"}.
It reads {"value": 64.5, "unit": "gal"}
